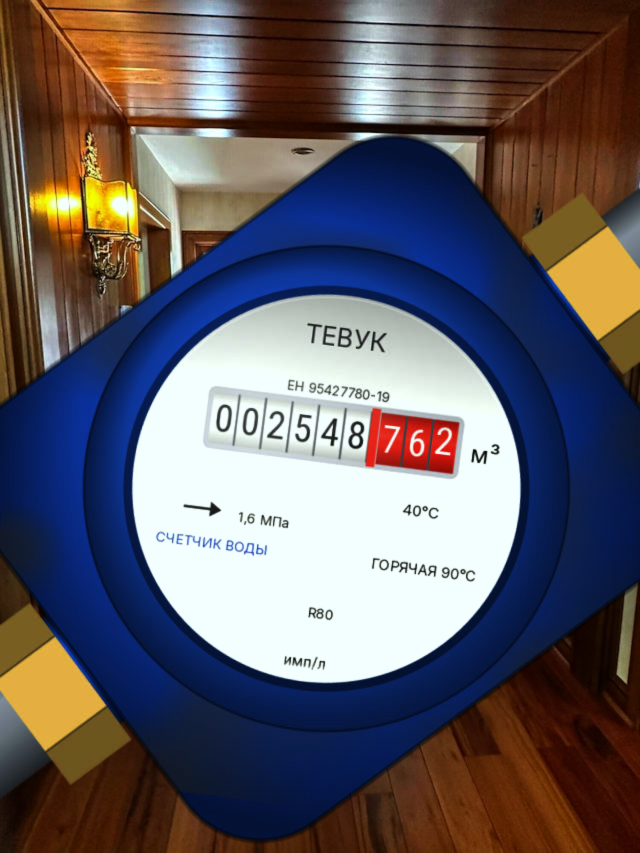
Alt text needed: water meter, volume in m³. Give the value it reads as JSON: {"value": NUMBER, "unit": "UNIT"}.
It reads {"value": 2548.762, "unit": "m³"}
